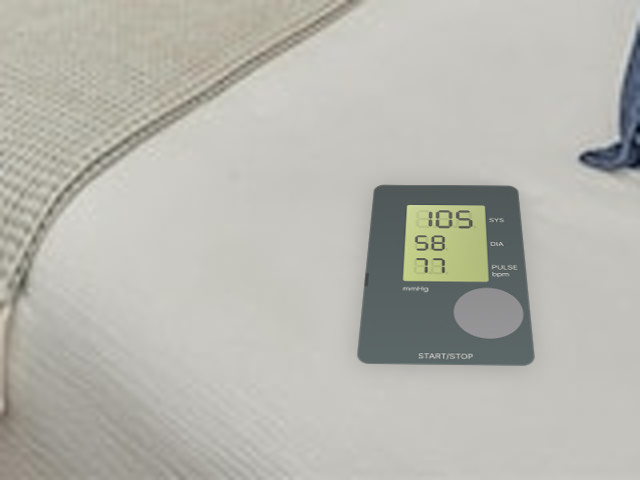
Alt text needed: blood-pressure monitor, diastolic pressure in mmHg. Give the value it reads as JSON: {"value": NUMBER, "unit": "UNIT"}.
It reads {"value": 58, "unit": "mmHg"}
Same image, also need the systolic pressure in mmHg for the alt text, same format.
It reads {"value": 105, "unit": "mmHg"}
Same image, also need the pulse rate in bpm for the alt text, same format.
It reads {"value": 77, "unit": "bpm"}
